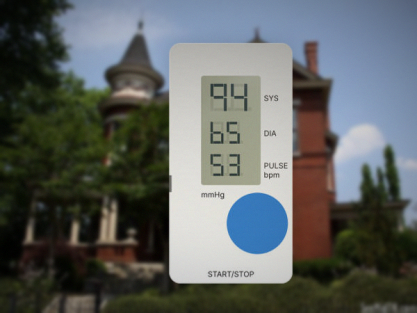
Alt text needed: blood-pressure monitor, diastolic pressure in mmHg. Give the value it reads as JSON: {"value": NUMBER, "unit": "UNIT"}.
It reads {"value": 65, "unit": "mmHg"}
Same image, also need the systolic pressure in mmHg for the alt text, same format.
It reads {"value": 94, "unit": "mmHg"}
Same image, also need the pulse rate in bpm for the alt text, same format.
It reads {"value": 53, "unit": "bpm"}
